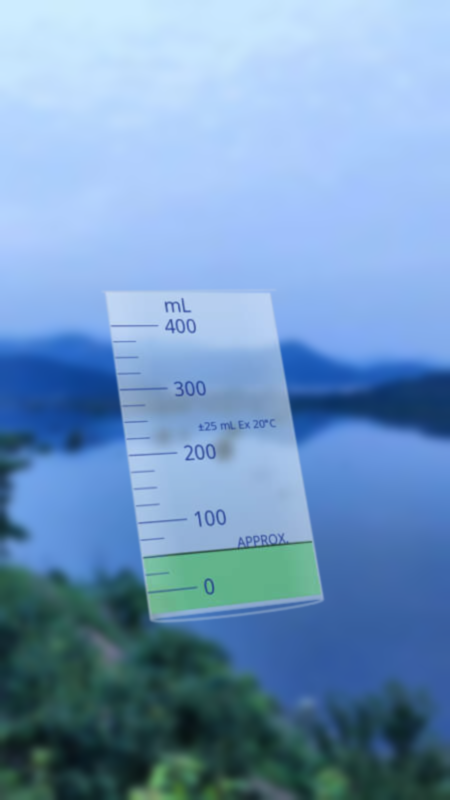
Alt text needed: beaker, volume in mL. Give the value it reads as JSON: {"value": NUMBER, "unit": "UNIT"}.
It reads {"value": 50, "unit": "mL"}
